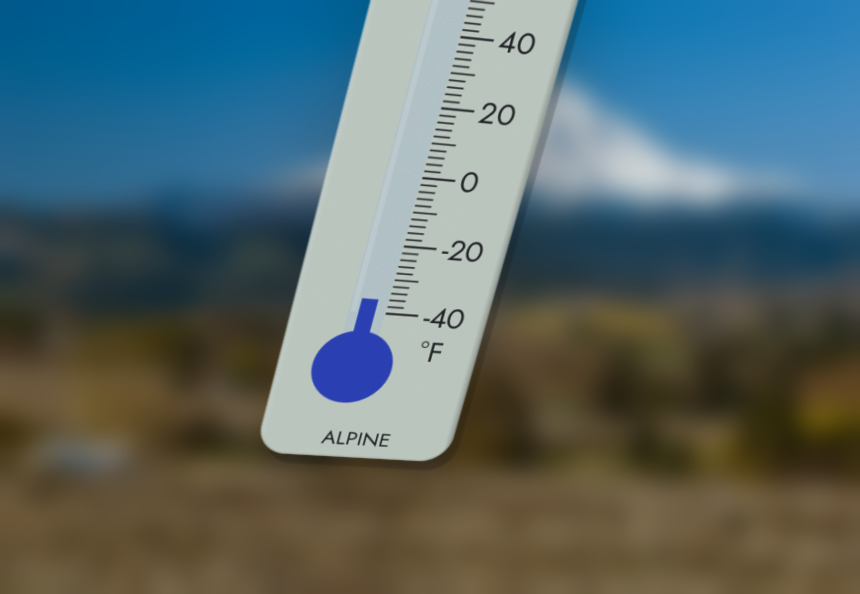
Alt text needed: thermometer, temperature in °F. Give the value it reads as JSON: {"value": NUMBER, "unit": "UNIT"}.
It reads {"value": -36, "unit": "°F"}
